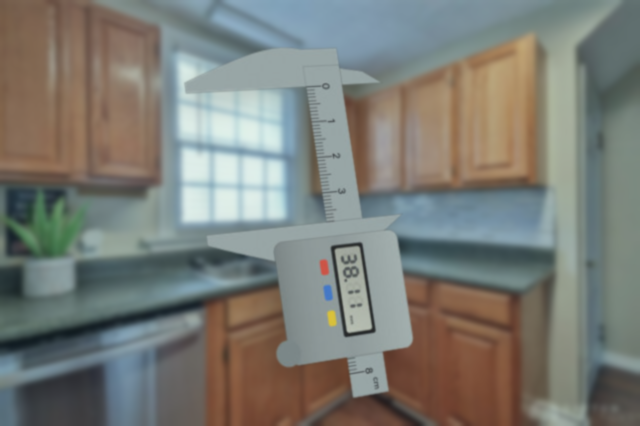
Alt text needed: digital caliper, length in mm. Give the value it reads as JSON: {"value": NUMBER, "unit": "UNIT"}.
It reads {"value": 38.11, "unit": "mm"}
